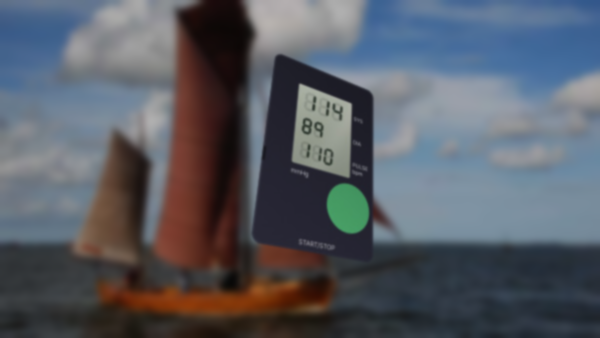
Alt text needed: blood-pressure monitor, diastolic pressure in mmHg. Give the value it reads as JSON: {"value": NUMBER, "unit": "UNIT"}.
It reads {"value": 89, "unit": "mmHg"}
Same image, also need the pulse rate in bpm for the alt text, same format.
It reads {"value": 110, "unit": "bpm"}
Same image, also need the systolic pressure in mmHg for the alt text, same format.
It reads {"value": 114, "unit": "mmHg"}
